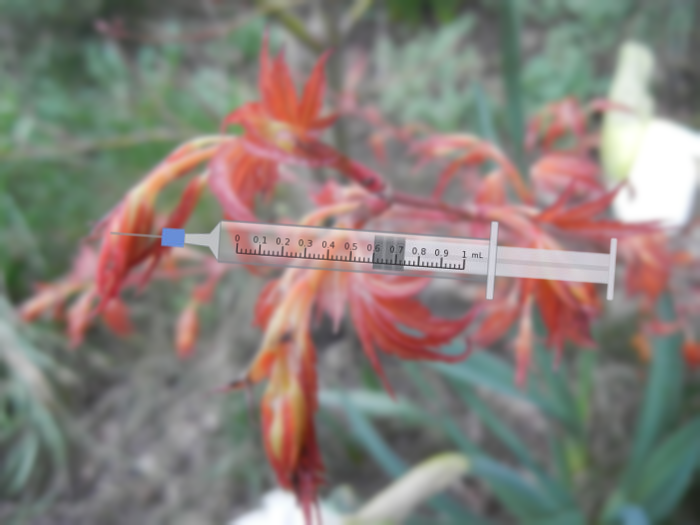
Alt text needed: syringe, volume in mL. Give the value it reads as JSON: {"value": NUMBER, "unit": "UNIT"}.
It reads {"value": 0.6, "unit": "mL"}
